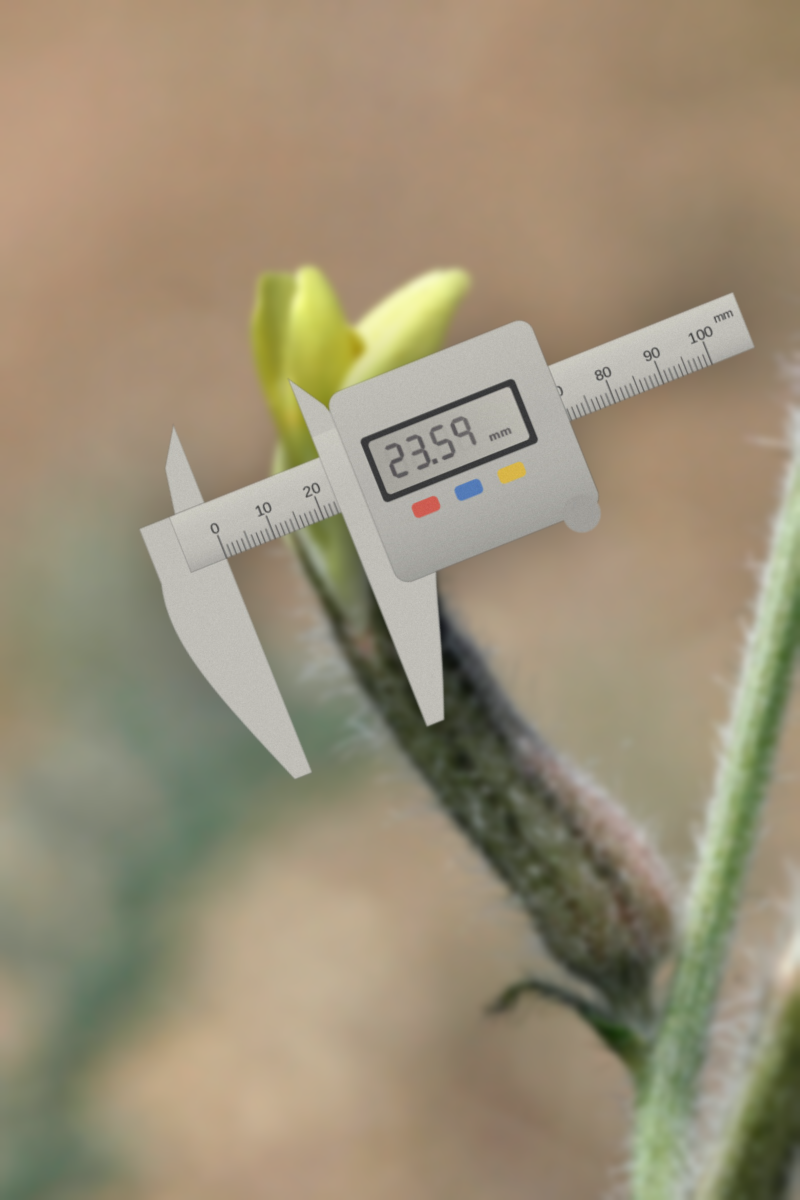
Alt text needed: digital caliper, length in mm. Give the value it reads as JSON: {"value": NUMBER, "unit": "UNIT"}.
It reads {"value": 23.59, "unit": "mm"}
